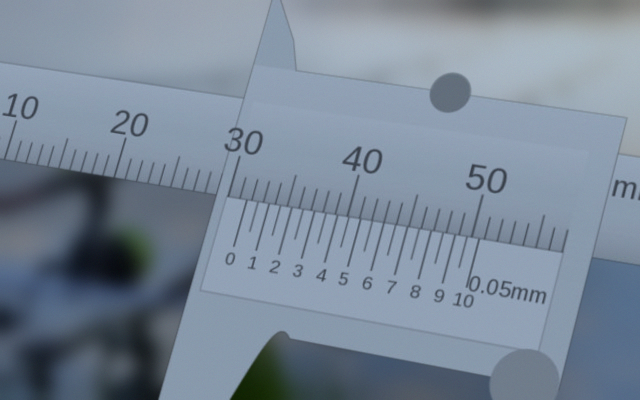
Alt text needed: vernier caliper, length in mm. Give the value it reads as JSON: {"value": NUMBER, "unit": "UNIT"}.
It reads {"value": 31.6, "unit": "mm"}
